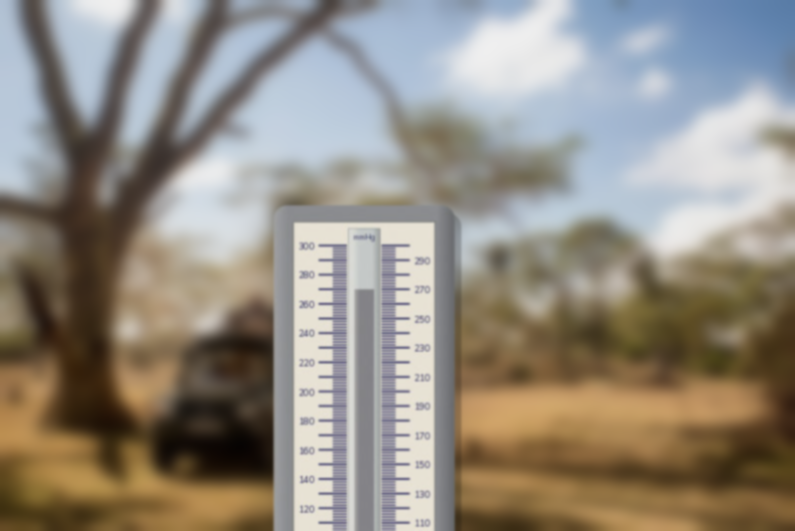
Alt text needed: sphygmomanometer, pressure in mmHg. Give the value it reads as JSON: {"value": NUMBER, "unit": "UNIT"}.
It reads {"value": 270, "unit": "mmHg"}
